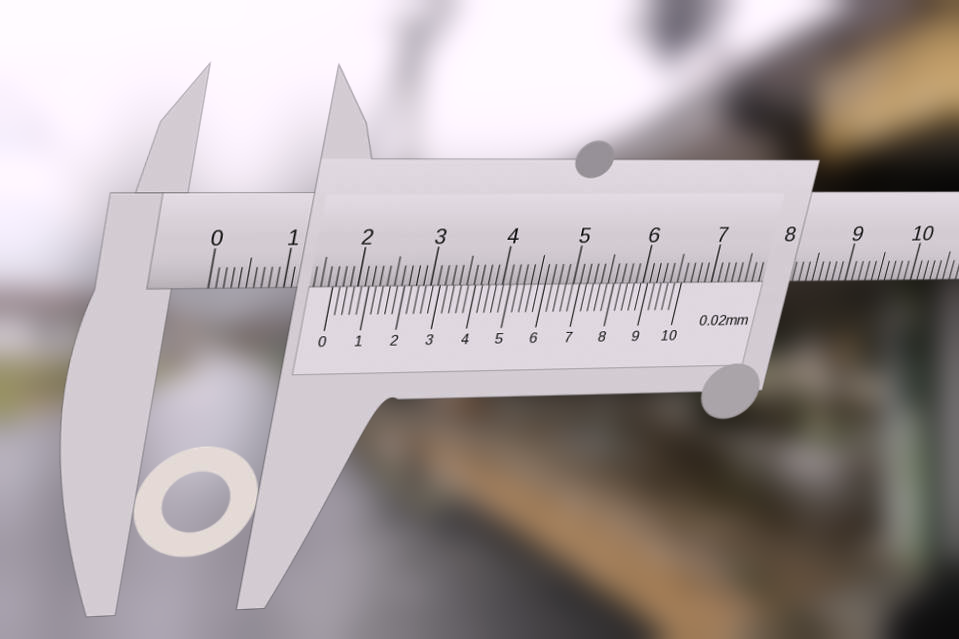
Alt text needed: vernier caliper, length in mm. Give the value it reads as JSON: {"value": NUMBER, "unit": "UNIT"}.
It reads {"value": 16.6, "unit": "mm"}
